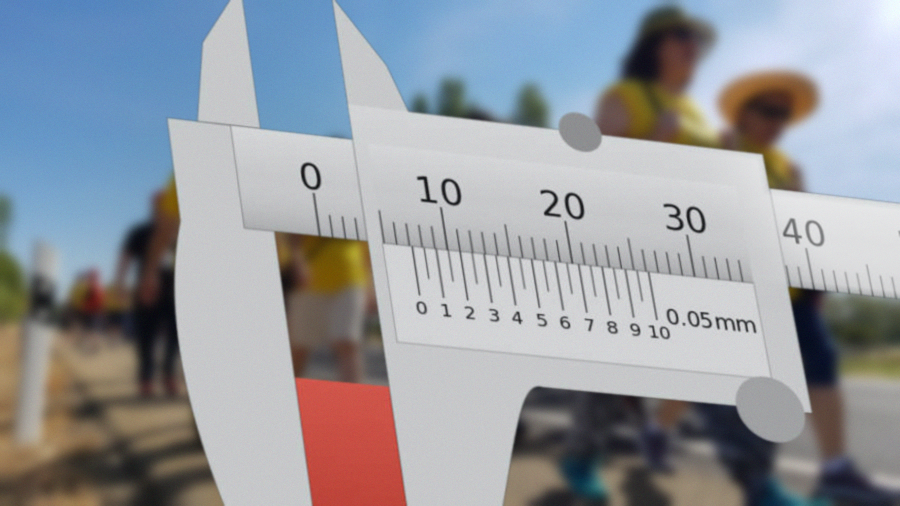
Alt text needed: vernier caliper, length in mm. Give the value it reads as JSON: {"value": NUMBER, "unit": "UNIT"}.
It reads {"value": 7.2, "unit": "mm"}
